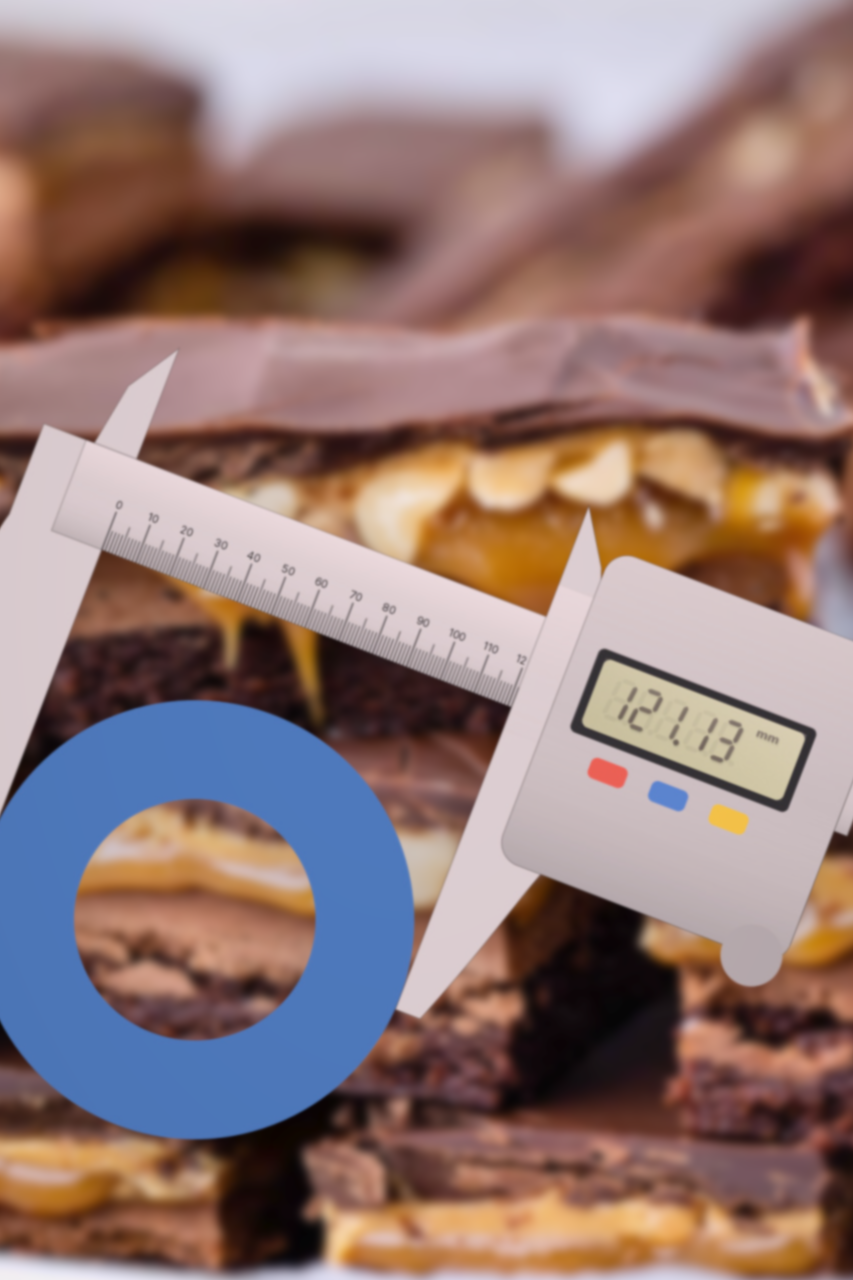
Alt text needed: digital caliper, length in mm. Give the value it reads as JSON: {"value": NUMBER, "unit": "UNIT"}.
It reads {"value": 121.13, "unit": "mm"}
